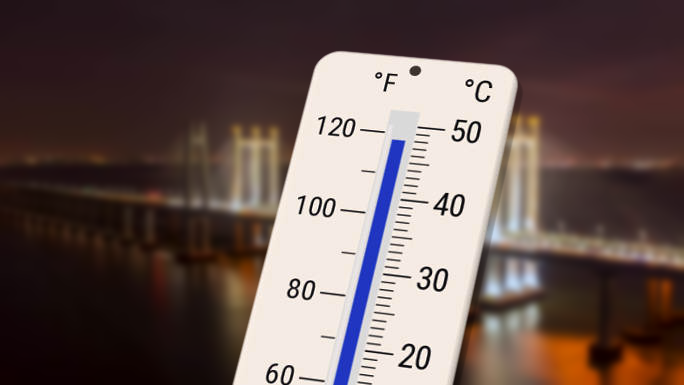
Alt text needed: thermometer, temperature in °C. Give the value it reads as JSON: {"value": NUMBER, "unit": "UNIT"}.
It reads {"value": 48, "unit": "°C"}
